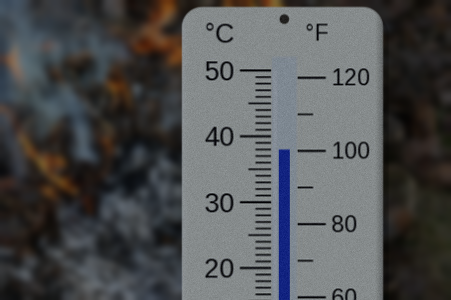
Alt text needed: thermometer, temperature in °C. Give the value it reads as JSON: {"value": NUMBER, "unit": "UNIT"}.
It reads {"value": 38, "unit": "°C"}
